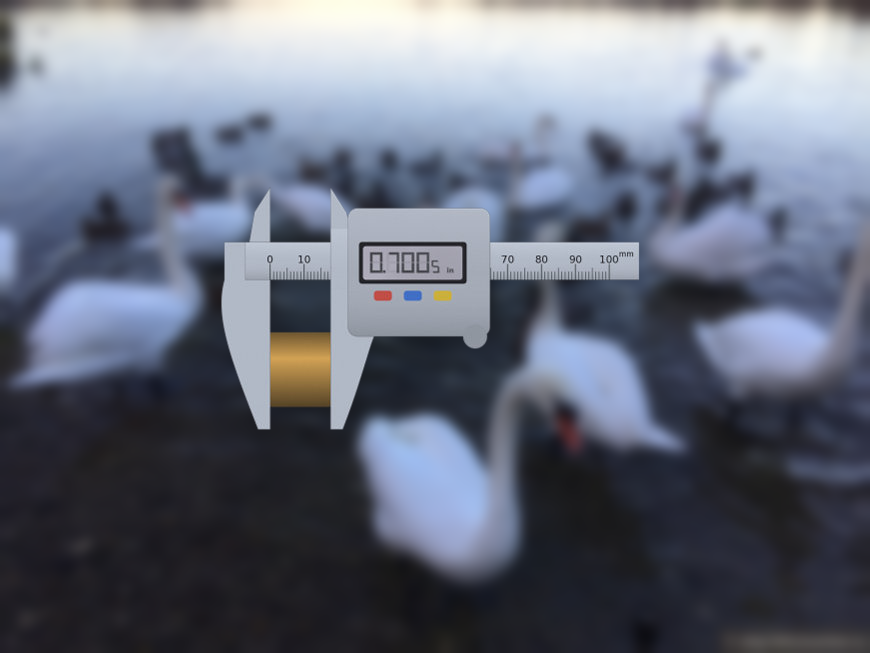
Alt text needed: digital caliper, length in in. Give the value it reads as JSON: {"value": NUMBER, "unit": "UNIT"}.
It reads {"value": 0.7005, "unit": "in"}
